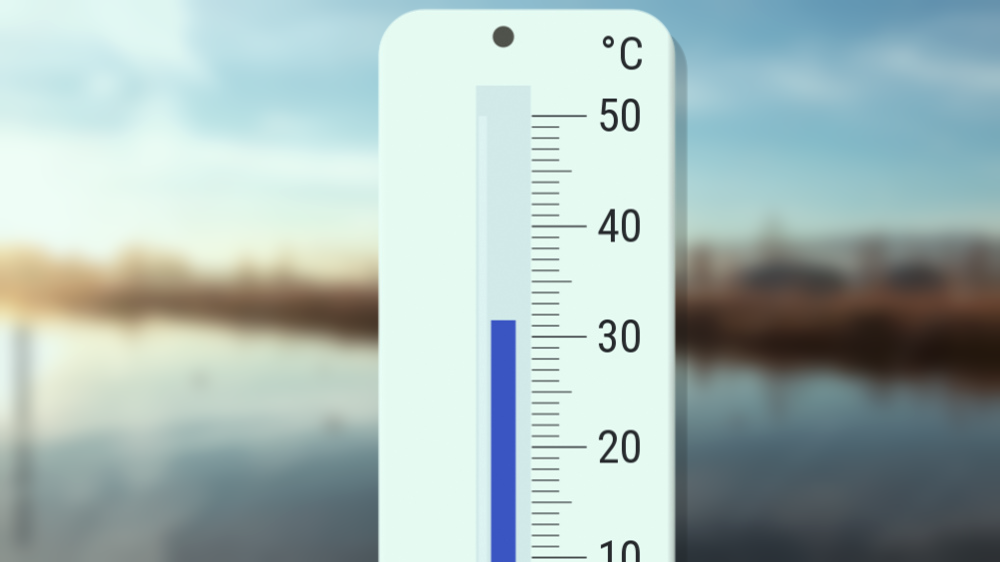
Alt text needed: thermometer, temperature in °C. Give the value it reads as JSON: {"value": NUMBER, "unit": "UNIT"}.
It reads {"value": 31.5, "unit": "°C"}
